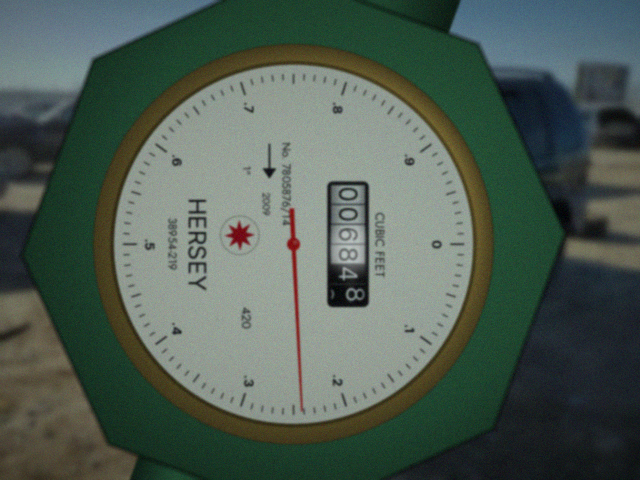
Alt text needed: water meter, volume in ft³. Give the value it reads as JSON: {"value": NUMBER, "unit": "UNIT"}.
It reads {"value": 6848.24, "unit": "ft³"}
